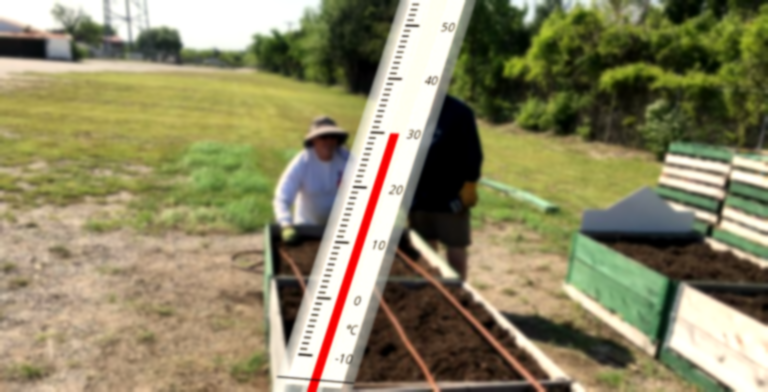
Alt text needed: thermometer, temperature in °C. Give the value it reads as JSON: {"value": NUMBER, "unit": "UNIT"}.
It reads {"value": 30, "unit": "°C"}
